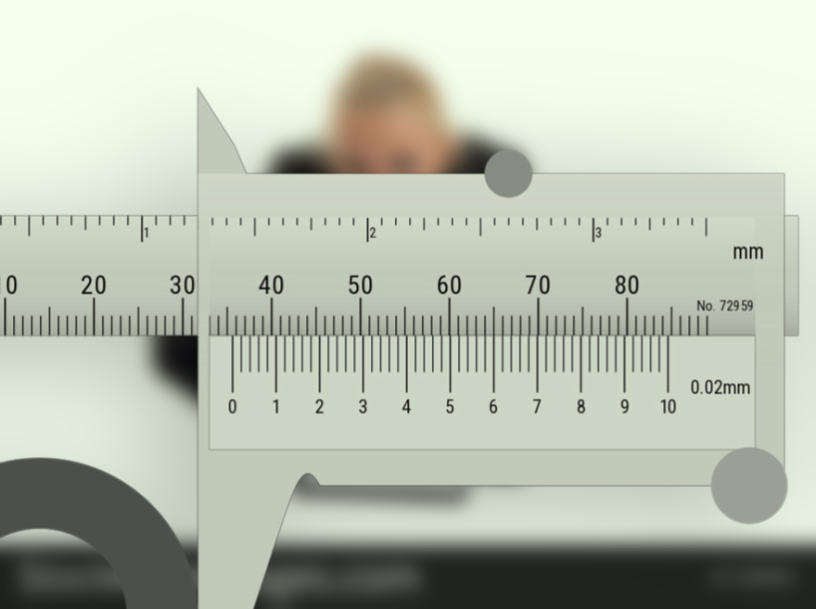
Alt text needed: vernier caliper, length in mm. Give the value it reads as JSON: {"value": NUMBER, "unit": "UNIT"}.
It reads {"value": 35.6, "unit": "mm"}
